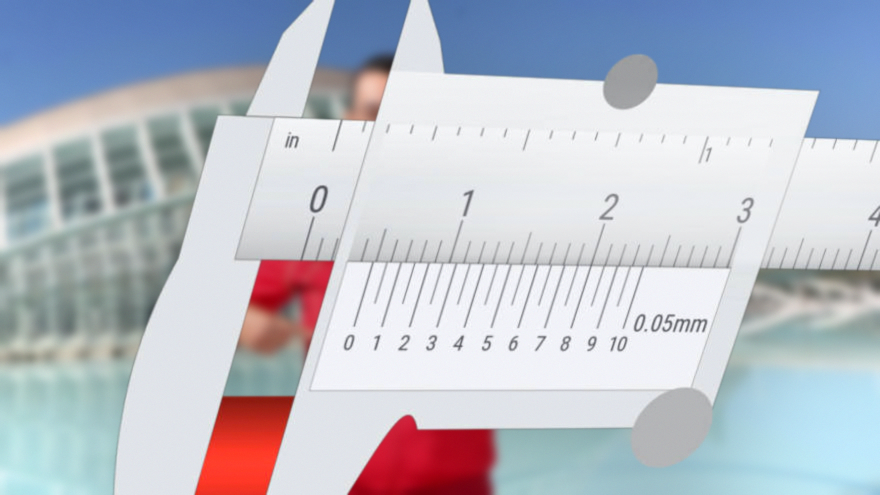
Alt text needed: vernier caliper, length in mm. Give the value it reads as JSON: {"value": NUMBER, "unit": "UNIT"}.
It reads {"value": 4.8, "unit": "mm"}
